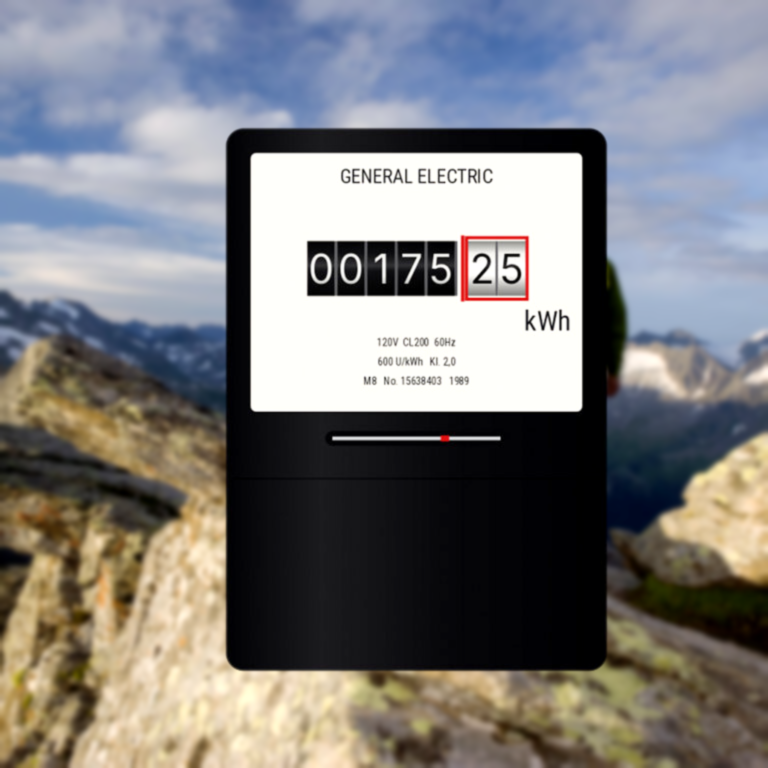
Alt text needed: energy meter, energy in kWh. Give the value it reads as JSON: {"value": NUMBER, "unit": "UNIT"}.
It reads {"value": 175.25, "unit": "kWh"}
